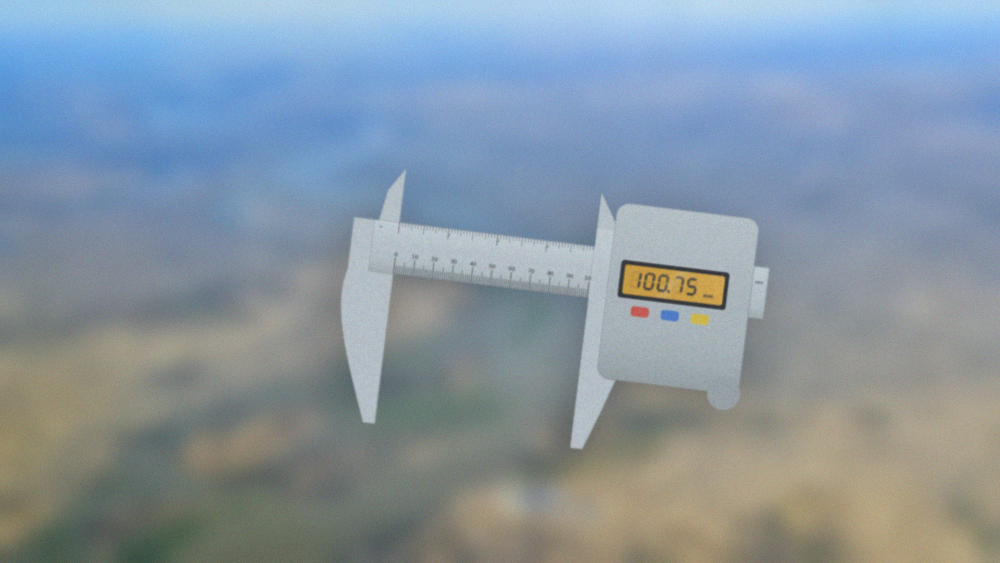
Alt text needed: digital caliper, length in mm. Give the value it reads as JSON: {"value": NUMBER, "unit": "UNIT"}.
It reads {"value": 100.75, "unit": "mm"}
